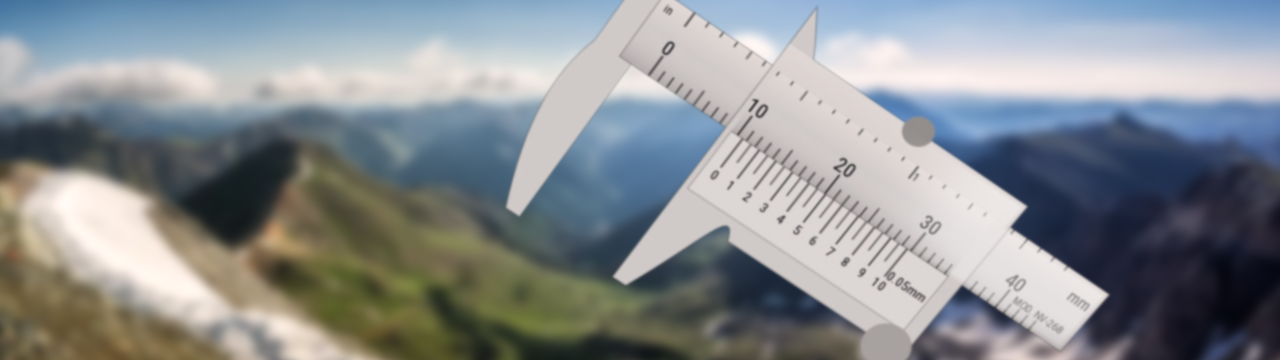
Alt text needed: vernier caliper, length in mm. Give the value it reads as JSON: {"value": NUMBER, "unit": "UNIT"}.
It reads {"value": 10.6, "unit": "mm"}
